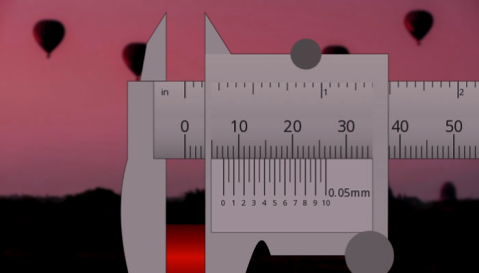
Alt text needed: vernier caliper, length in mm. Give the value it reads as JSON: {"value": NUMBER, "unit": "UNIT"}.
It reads {"value": 7.2, "unit": "mm"}
